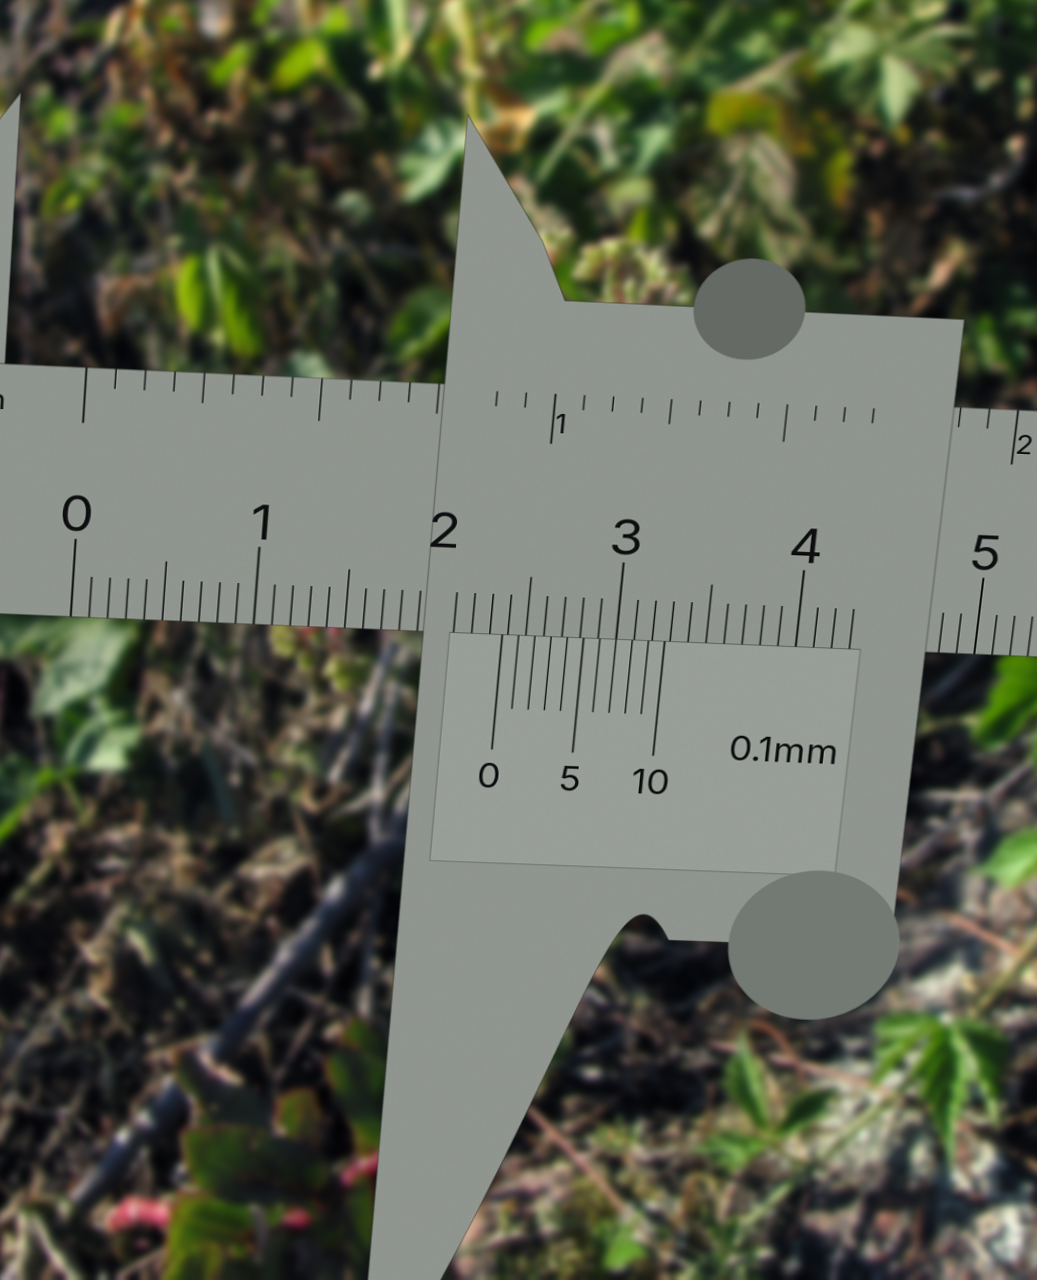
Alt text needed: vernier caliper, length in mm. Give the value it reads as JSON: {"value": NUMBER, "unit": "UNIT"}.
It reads {"value": 23.7, "unit": "mm"}
